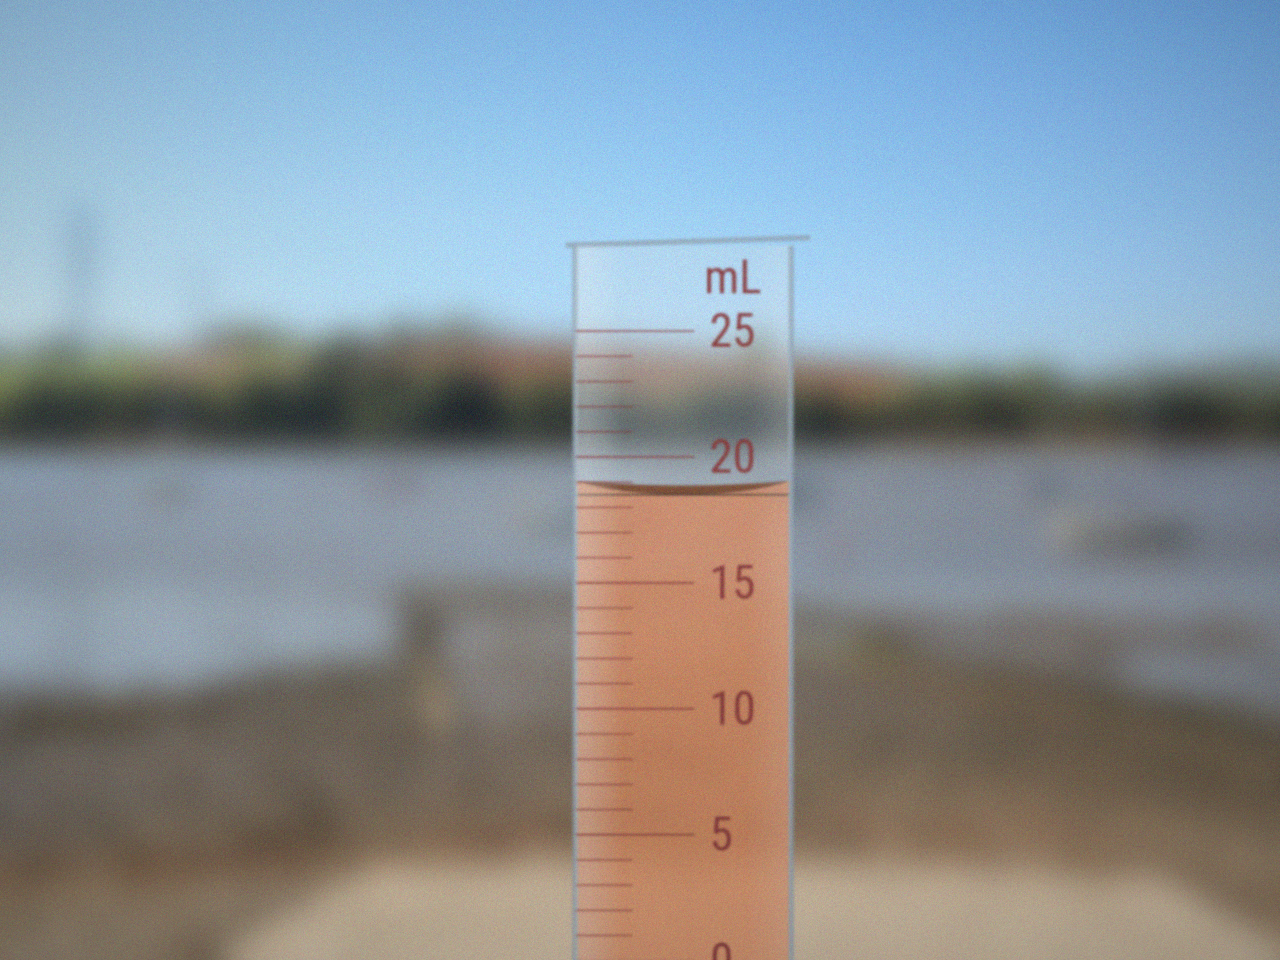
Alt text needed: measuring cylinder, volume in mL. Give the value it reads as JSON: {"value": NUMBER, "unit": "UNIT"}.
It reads {"value": 18.5, "unit": "mL"}
